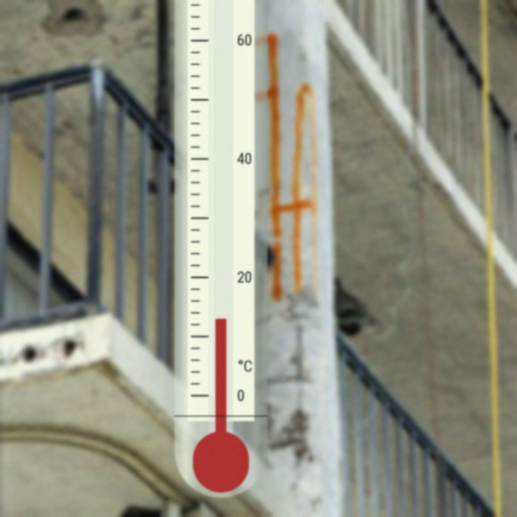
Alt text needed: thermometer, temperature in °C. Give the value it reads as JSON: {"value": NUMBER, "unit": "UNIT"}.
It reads {"value": 13, "unit": "°C"}
